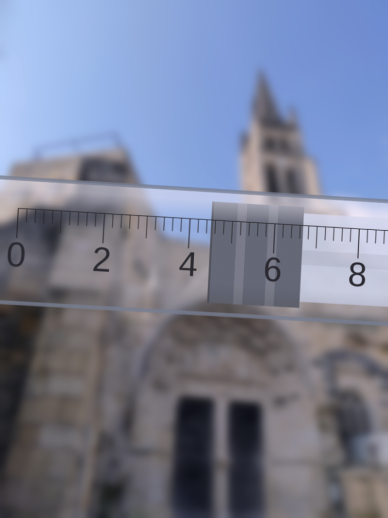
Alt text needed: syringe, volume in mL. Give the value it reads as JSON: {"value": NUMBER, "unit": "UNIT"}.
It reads {"value": 4.5, "unit": "mL"}
